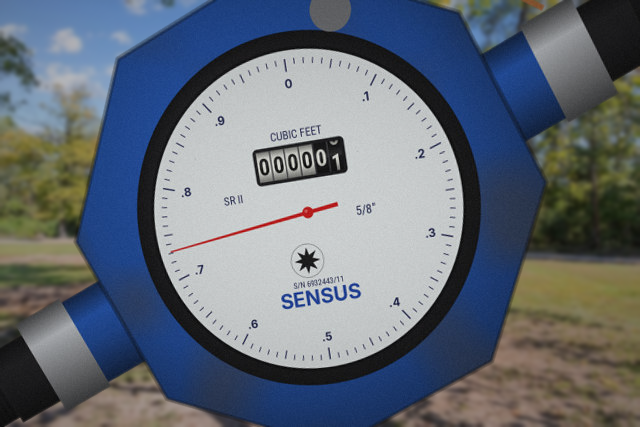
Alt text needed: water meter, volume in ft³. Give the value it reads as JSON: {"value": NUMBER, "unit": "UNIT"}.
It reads {"value": 0.73, "unit": "ft³"}
